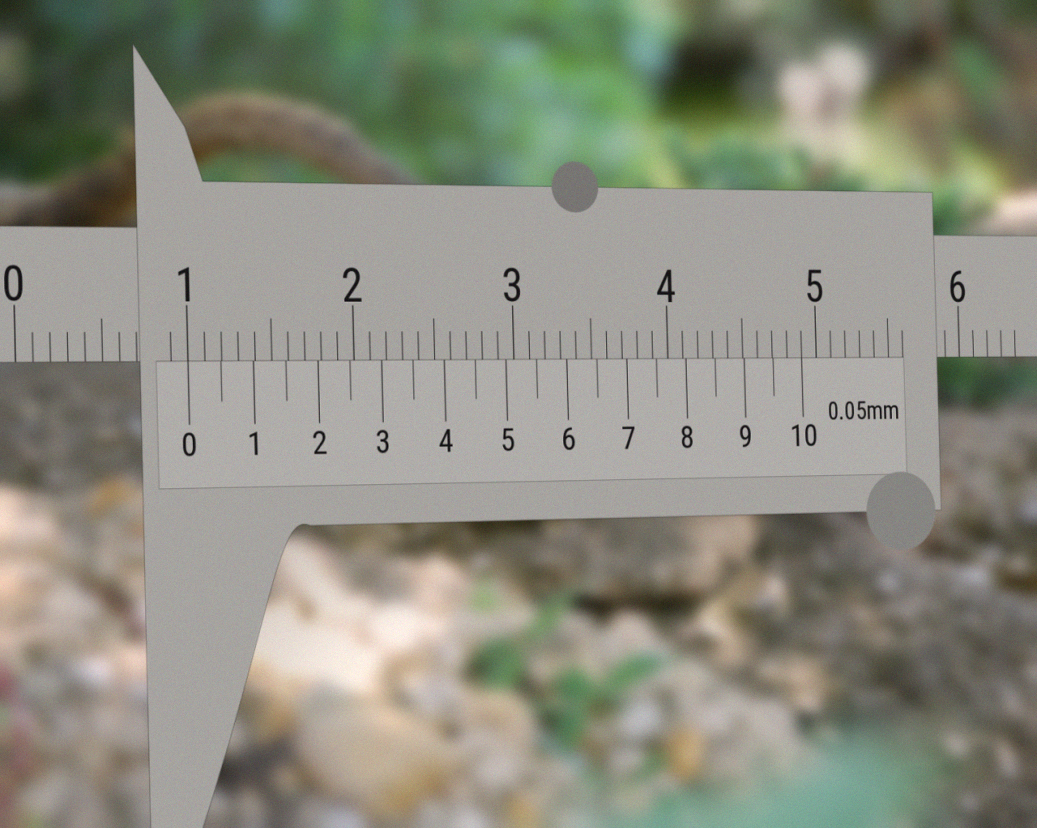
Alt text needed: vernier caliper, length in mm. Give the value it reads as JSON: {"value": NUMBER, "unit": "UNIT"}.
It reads {"value": 10.0, "unit": "mm"}
